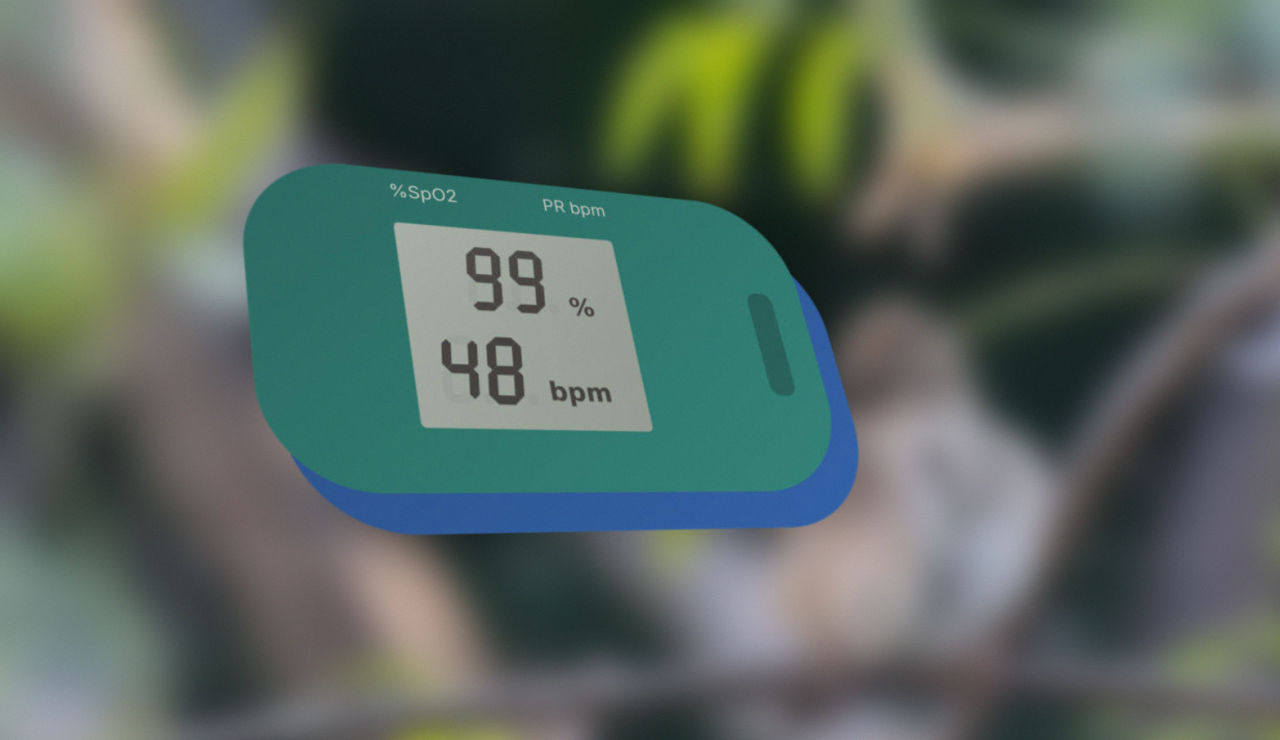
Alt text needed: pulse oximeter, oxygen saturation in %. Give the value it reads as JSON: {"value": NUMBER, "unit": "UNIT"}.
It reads {"value": 99, "unit": "%"}
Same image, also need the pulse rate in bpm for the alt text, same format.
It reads {"value": 48, "unit": "bpm"}
